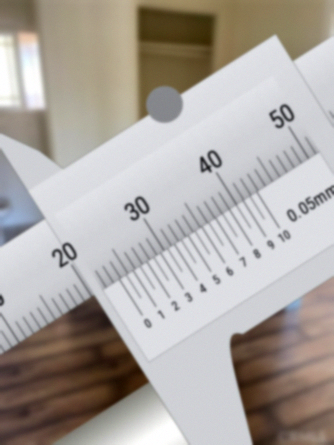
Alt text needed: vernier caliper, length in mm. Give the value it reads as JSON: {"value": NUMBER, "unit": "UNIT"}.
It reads {"value": 23.8, "unit": "mm"}
